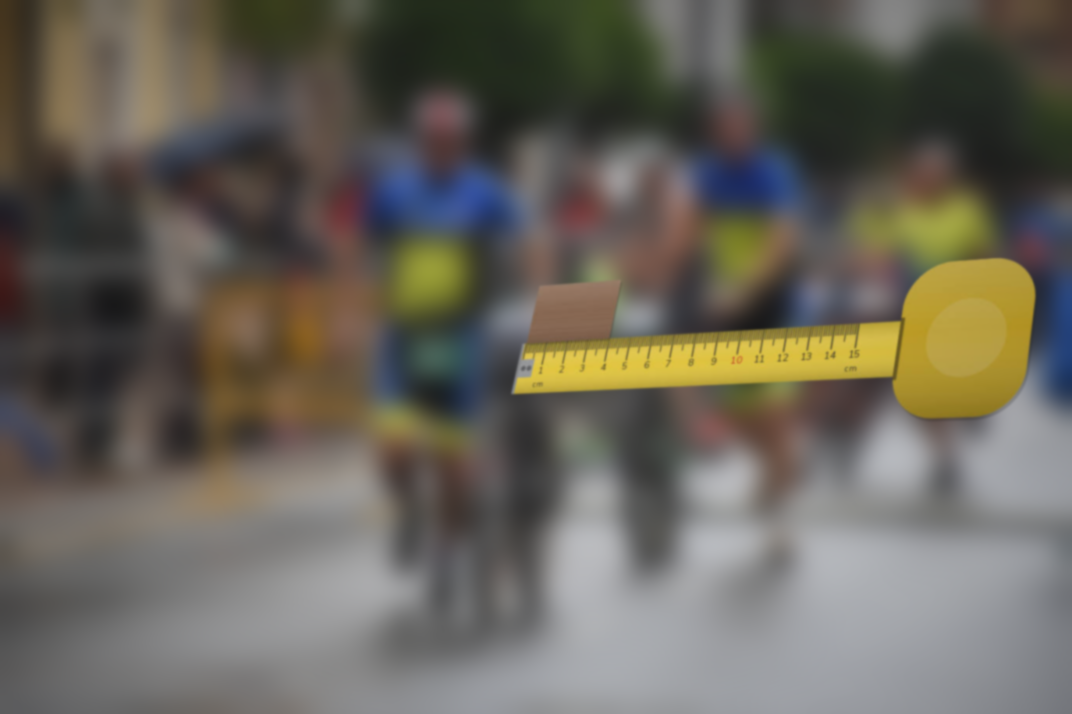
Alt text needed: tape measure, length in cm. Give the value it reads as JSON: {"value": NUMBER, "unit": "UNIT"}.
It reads {"value": 4, "unit": "cm"}
